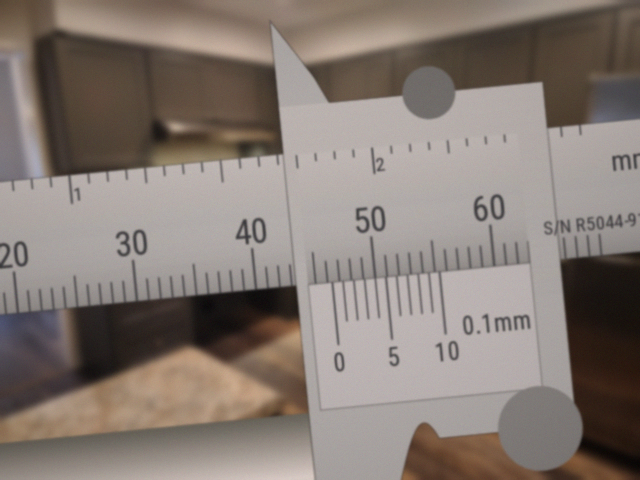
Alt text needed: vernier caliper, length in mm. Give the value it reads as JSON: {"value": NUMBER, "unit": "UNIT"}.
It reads {"value": 46.4, "unit": "mm"}
